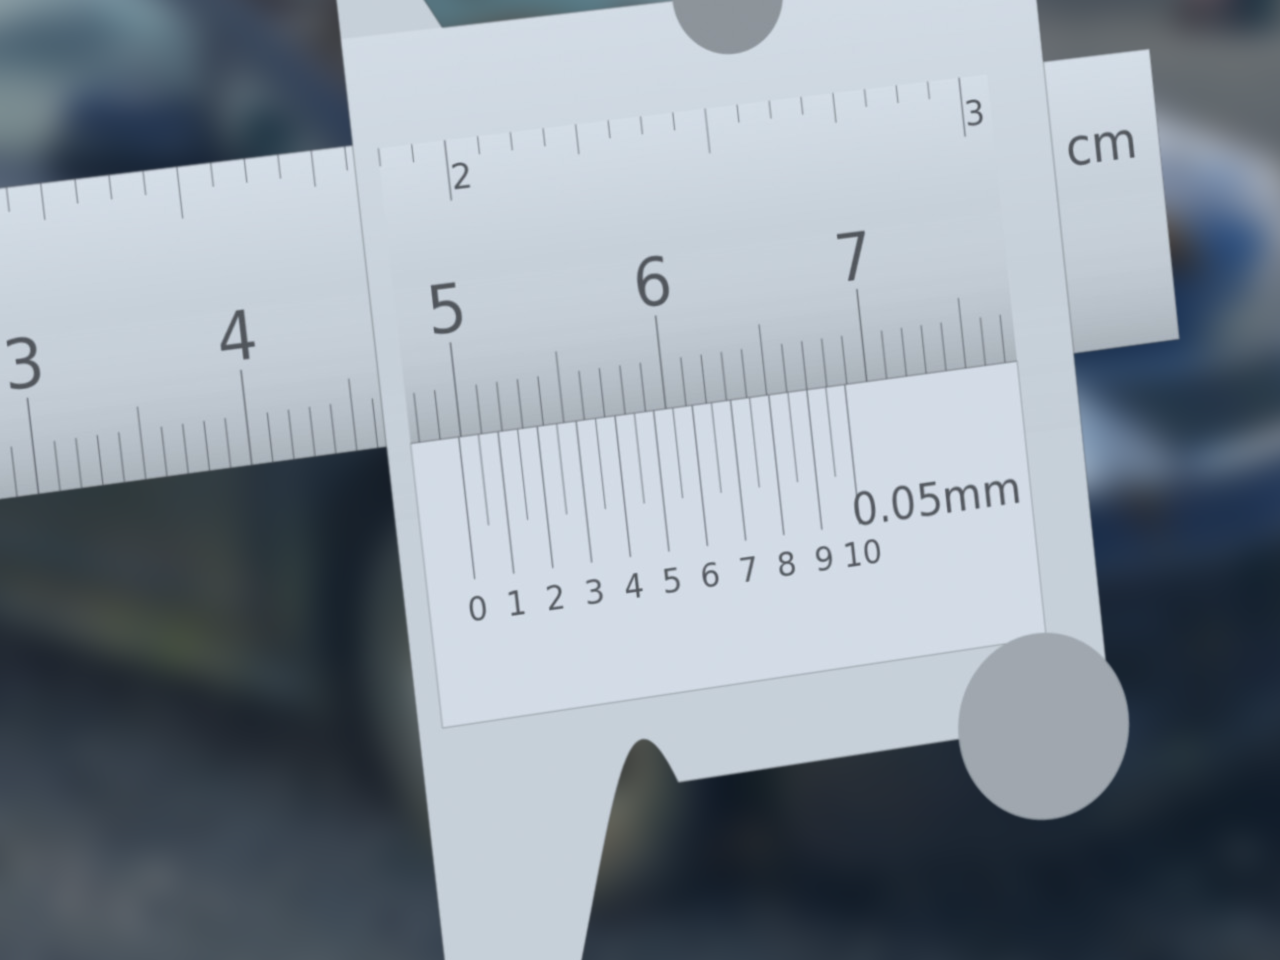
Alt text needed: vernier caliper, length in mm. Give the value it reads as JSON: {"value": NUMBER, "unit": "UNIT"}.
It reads {"value": 49.9, "unit": "mm"}
